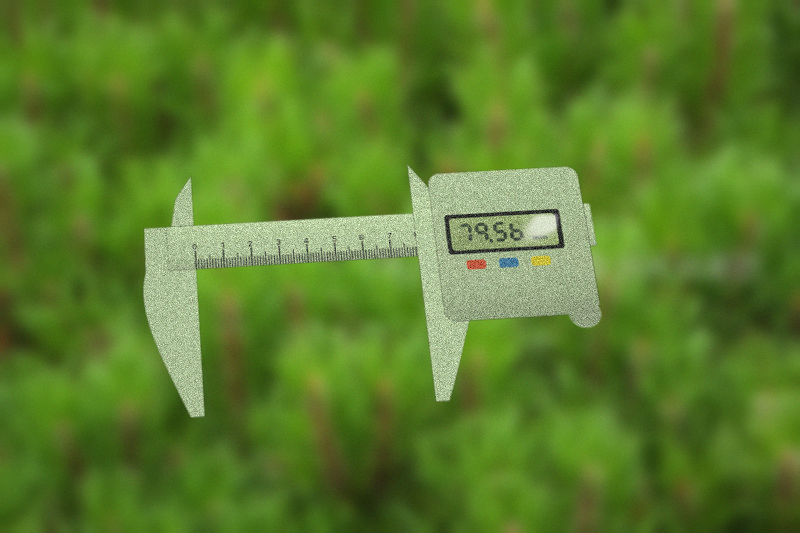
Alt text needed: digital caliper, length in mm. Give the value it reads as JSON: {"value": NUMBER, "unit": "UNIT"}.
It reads {"value": 79.56, "unit": "mm"}
